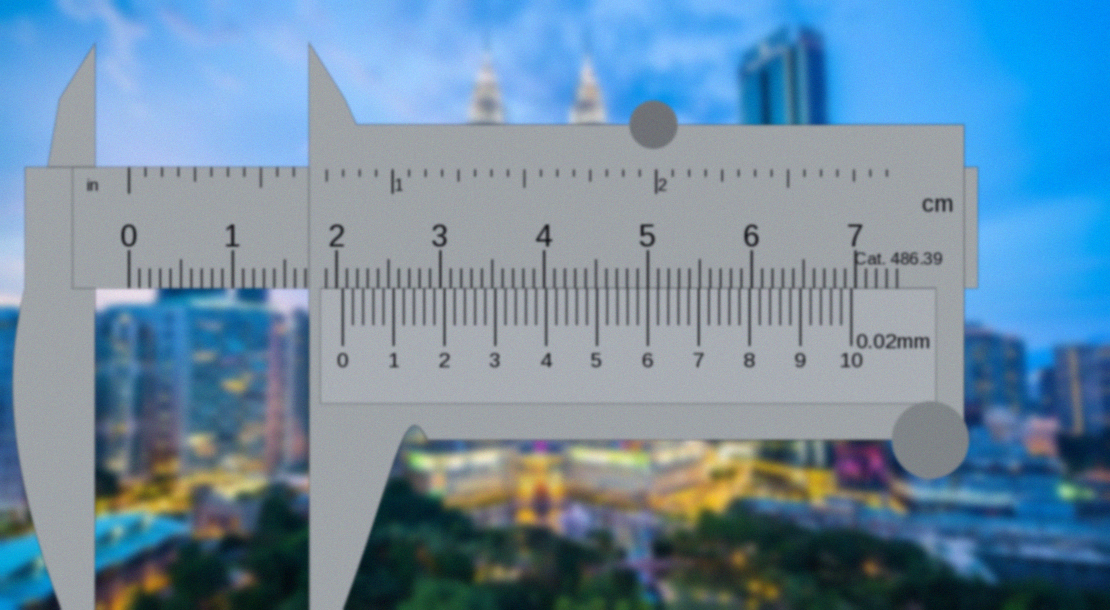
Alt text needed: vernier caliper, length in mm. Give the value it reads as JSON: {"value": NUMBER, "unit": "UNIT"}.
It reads {"value": 20.6, "unit": "mm"}
